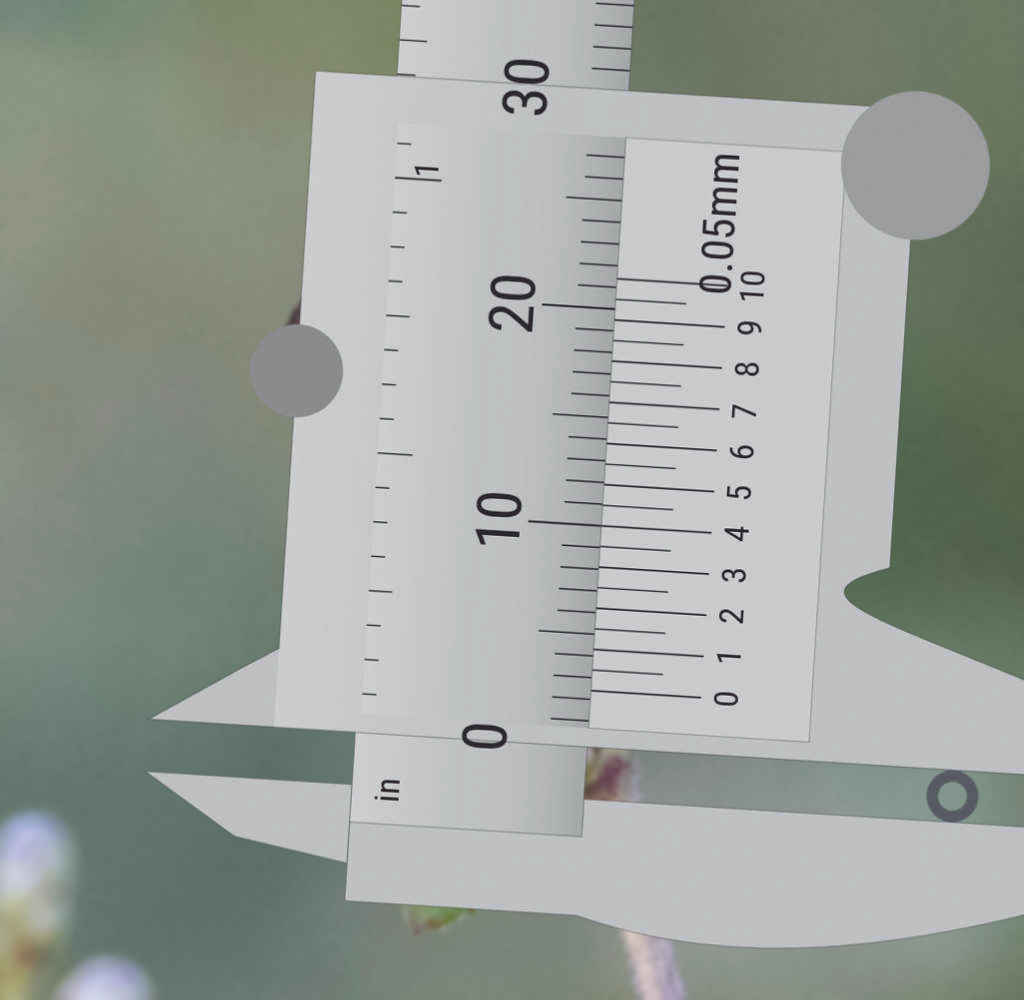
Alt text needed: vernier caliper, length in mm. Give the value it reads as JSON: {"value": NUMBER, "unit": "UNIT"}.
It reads {"value": 2.4, "unit": "mm"}
